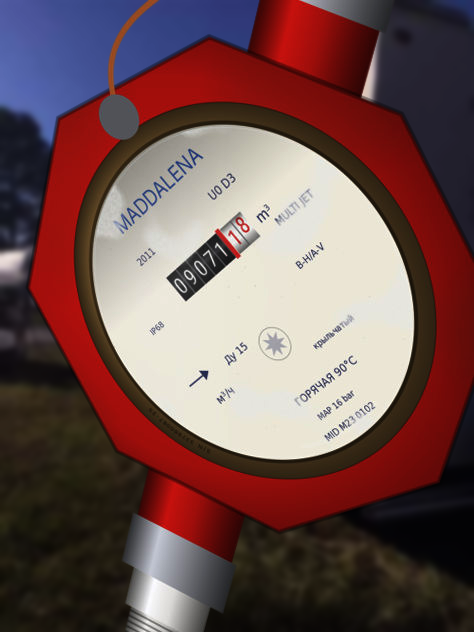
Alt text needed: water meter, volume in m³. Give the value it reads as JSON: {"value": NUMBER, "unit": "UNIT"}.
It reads {"value": 9071.18, "unit": "m³"}
